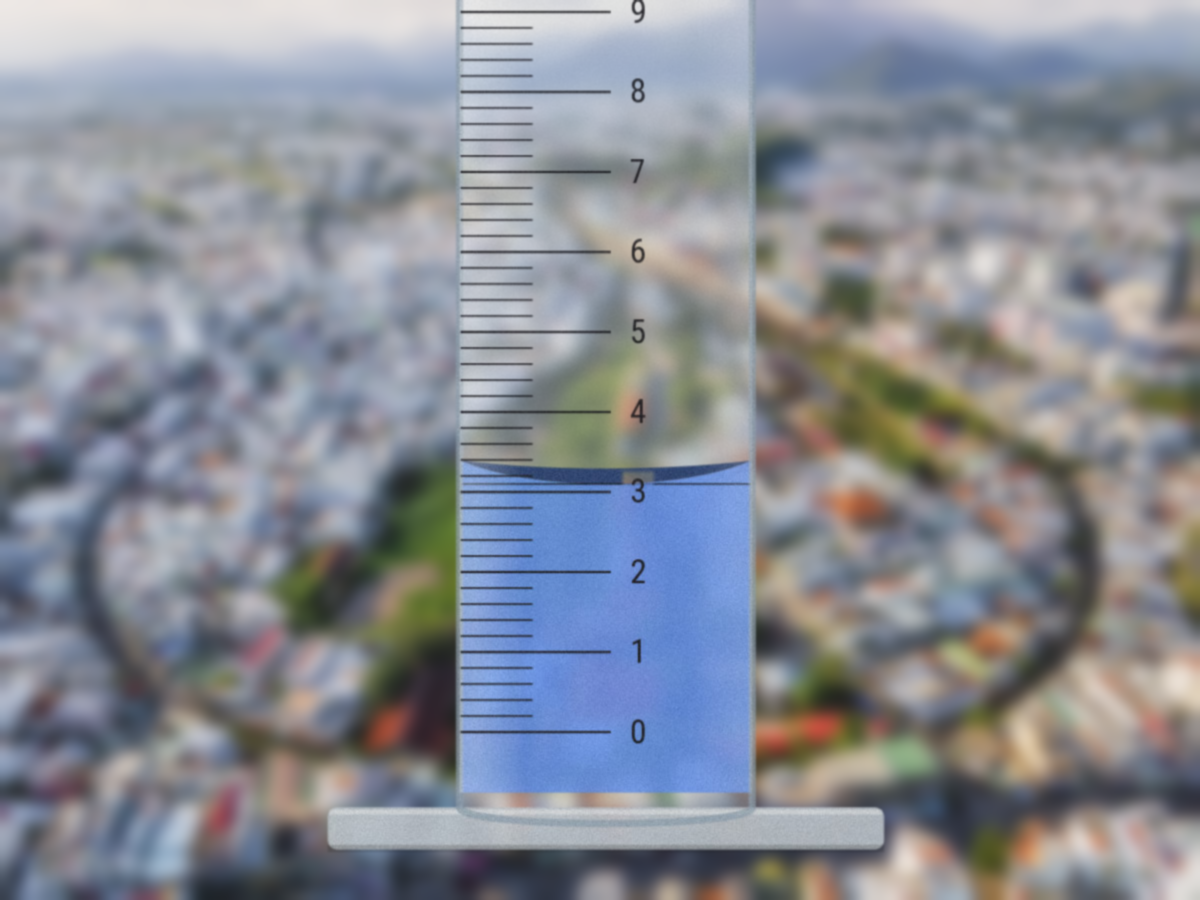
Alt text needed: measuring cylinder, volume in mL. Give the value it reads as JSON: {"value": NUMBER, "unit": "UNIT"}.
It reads {"value": 3.1, "unit": "mL"}
